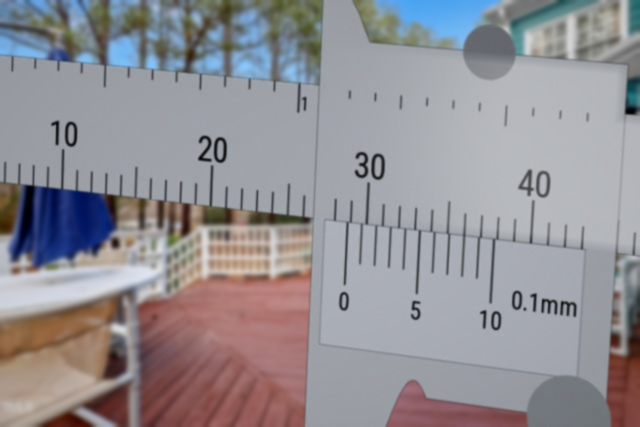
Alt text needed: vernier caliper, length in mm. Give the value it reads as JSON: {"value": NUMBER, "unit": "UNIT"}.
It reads {"value": 28.8, "unit": "mm"}
